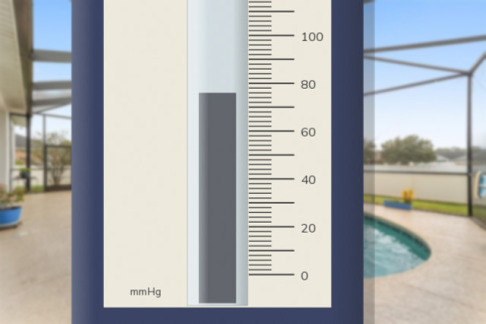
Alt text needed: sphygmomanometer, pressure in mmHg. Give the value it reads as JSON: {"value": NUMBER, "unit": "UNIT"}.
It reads {"value": 76, "unit": "mmHg"}
